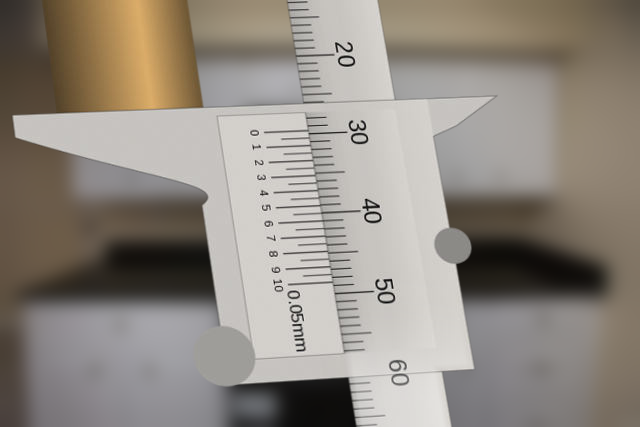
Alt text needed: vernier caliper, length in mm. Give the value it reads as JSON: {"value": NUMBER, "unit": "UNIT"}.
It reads {"value": 29.6, "unit": "mm"}
